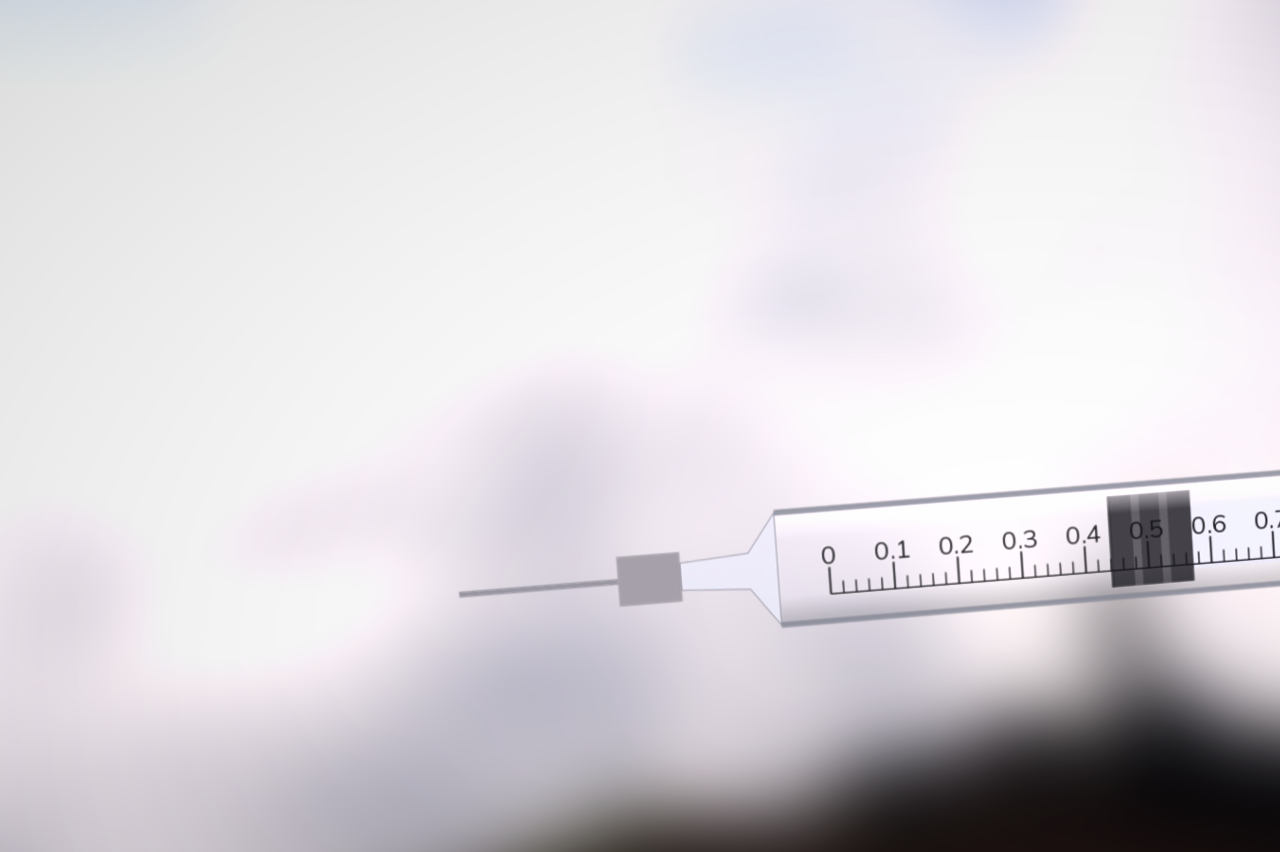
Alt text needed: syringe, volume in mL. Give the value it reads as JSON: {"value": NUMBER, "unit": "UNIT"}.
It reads {"value": 0.44, "unit": "mL"}
